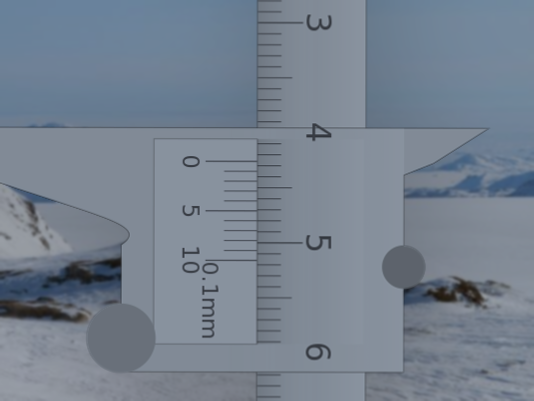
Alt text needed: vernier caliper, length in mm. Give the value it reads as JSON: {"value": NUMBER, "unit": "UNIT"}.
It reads {"value": 42.6, "unit": "mm"}
